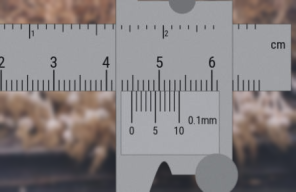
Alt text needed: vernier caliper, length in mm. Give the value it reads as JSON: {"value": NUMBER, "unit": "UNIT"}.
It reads {"value": 44.8, "unit": "mm"}
